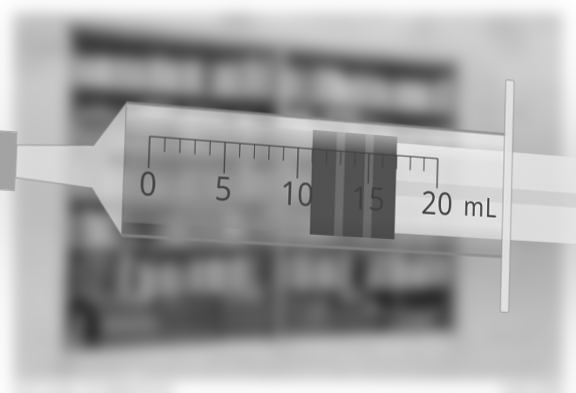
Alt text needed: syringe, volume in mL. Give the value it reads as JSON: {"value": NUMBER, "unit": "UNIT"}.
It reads {"value": 11, "unit": "mL"}
